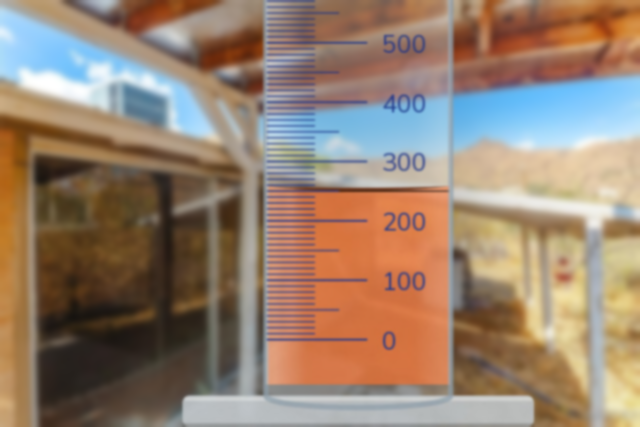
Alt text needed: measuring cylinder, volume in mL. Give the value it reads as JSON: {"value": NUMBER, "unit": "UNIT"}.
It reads {"value": 250, "unit": "mL"}
